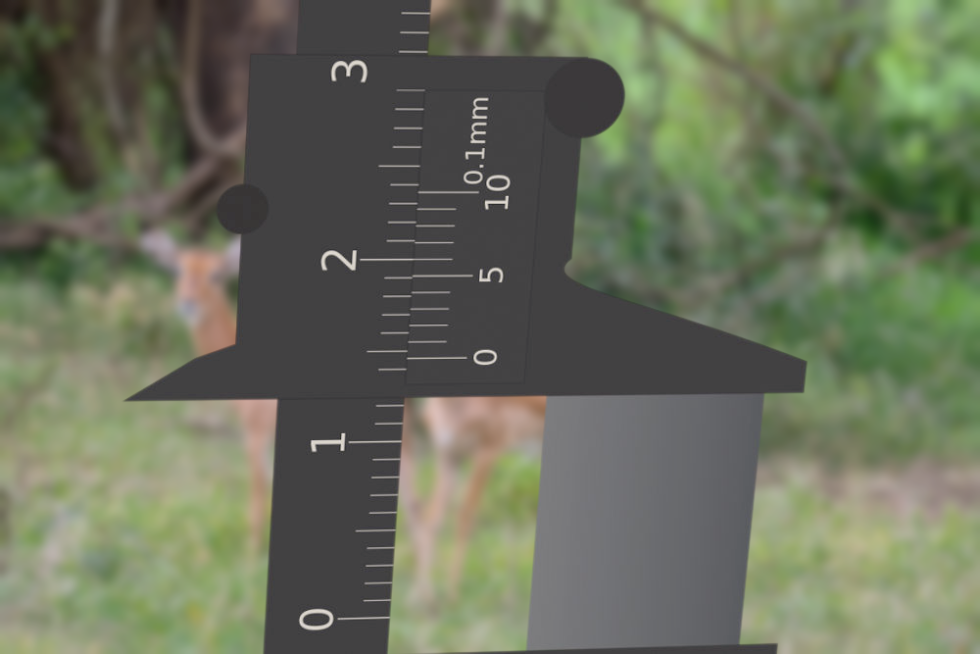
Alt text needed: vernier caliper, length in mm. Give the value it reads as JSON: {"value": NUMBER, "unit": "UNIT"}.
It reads {"value": 14.6, "unit": "mm"}
